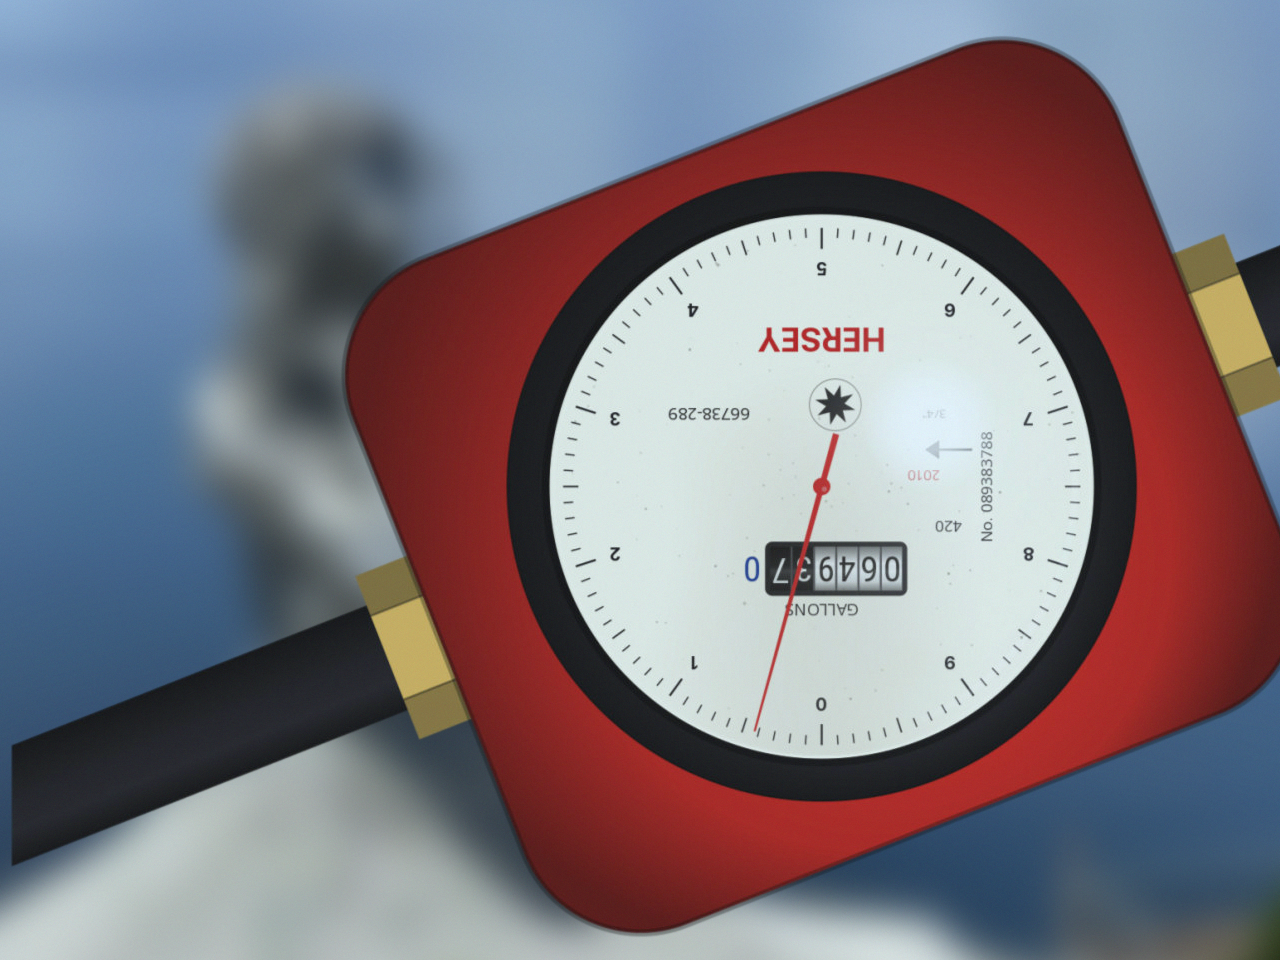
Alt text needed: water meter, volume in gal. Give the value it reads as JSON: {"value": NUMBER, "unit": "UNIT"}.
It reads {"value": 649370.4, "unit": "gal"}
